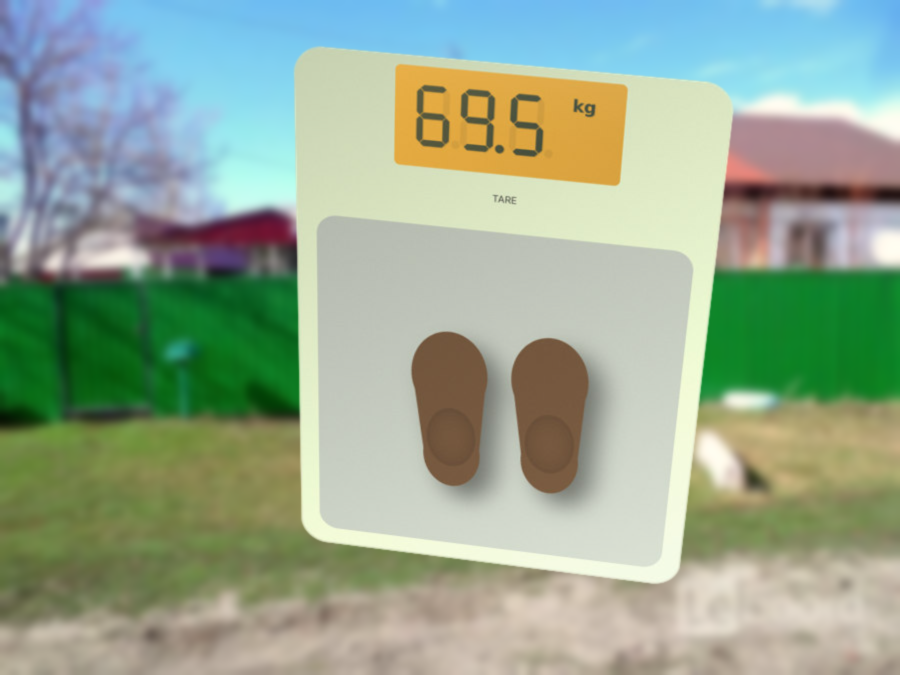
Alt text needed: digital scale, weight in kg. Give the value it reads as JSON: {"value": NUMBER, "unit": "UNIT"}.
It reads {"value": 69.5, "unit": "kg"}
